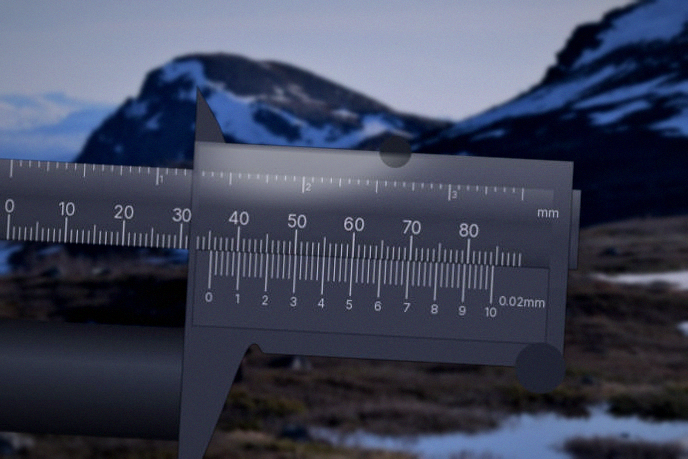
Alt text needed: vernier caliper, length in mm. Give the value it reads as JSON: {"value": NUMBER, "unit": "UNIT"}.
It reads {"value": 35.4, "unit": "mm"}
